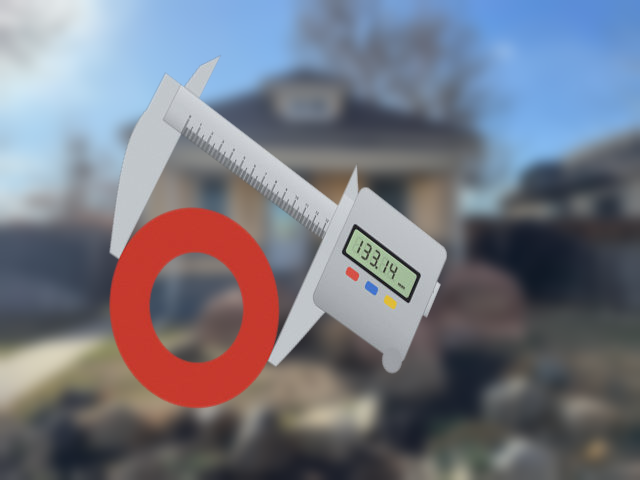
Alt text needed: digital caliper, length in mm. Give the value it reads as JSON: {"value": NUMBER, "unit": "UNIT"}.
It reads {"value": 133.14, "unit": "mm"}
